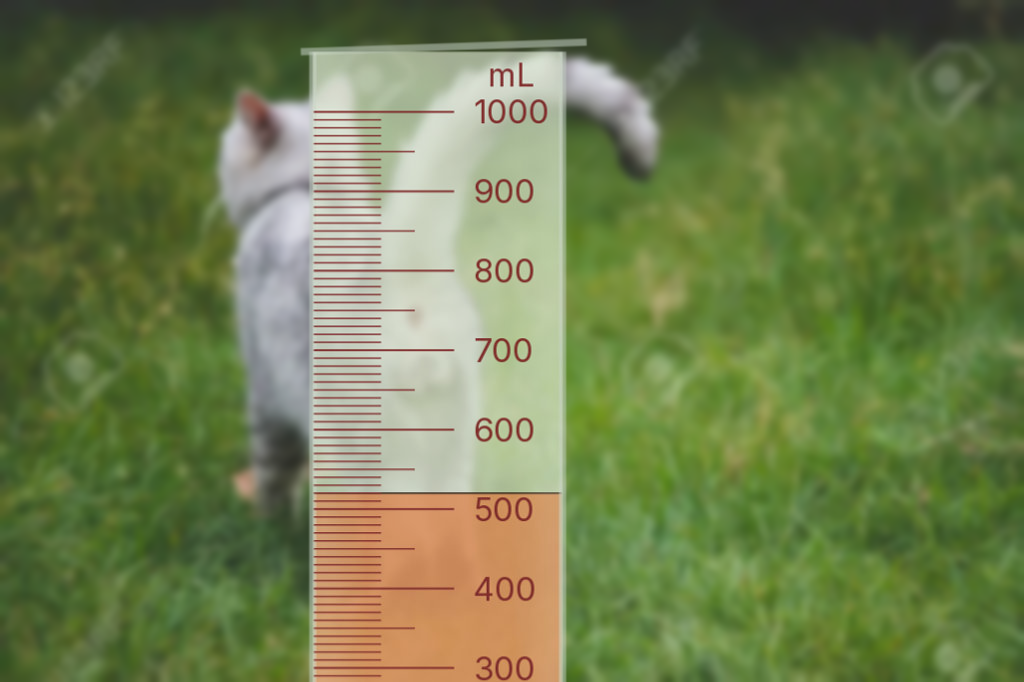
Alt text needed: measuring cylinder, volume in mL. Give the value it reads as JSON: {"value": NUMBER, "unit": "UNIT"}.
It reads {"value": 520, "unit": "mL"}
